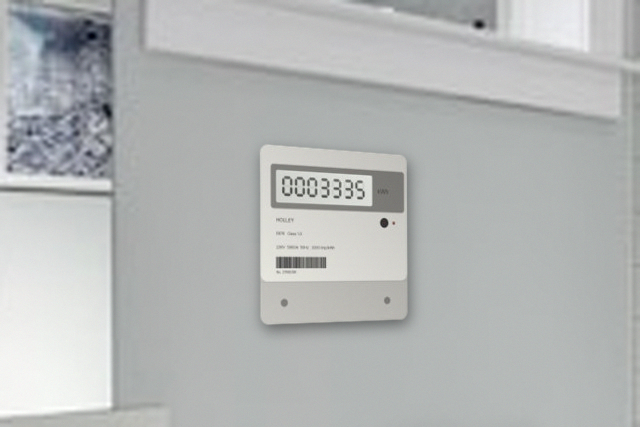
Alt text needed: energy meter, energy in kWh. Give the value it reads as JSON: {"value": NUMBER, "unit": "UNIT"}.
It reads {"value": 3335, "unit": "kWh"}
